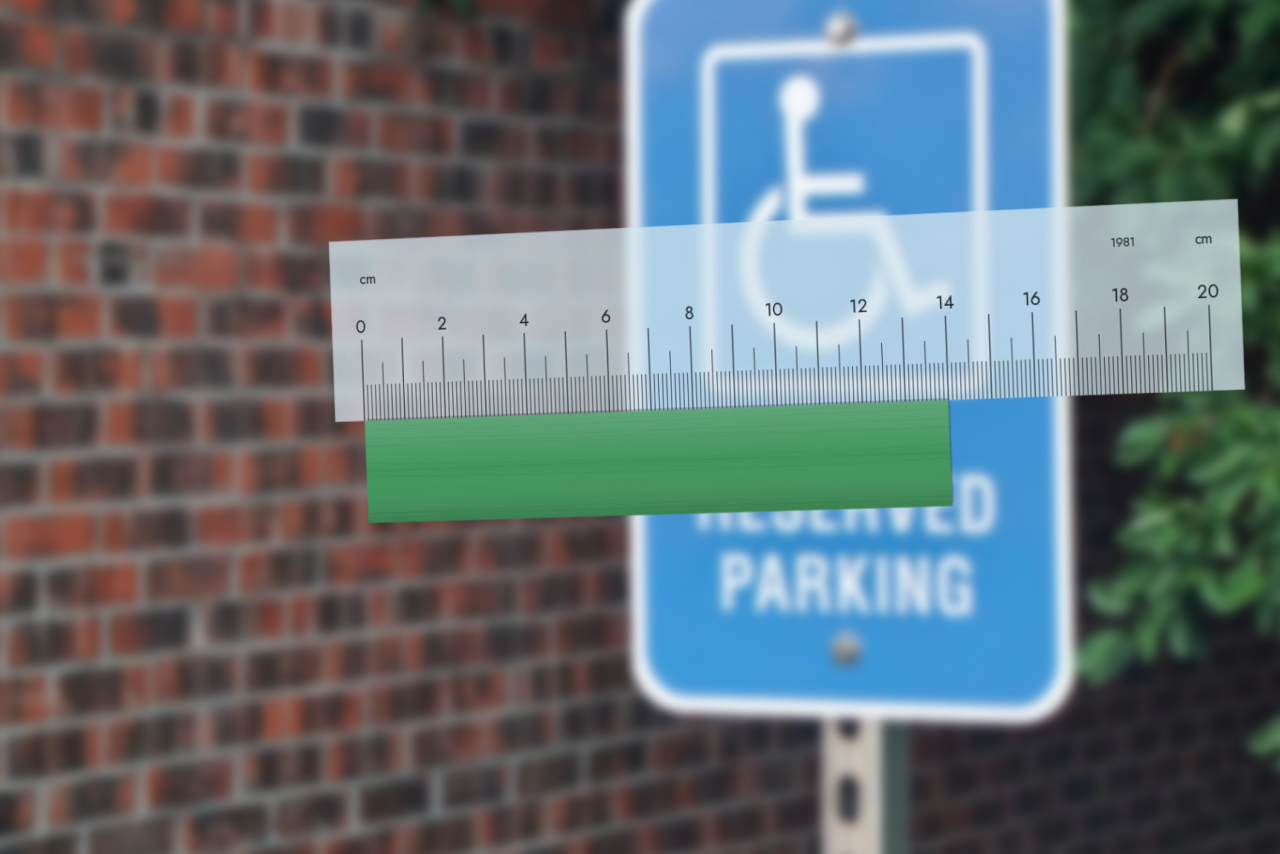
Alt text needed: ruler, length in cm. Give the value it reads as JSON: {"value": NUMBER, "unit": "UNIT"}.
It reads {"value": 14, "unit": "cm"}
